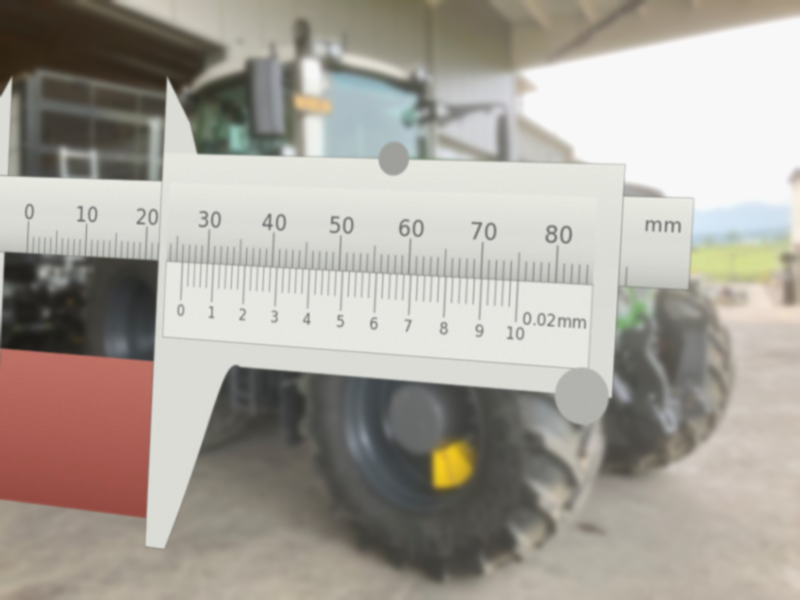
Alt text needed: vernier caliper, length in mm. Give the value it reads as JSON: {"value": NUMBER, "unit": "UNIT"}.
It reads {"value": 26.0, "unit": "mm"}
